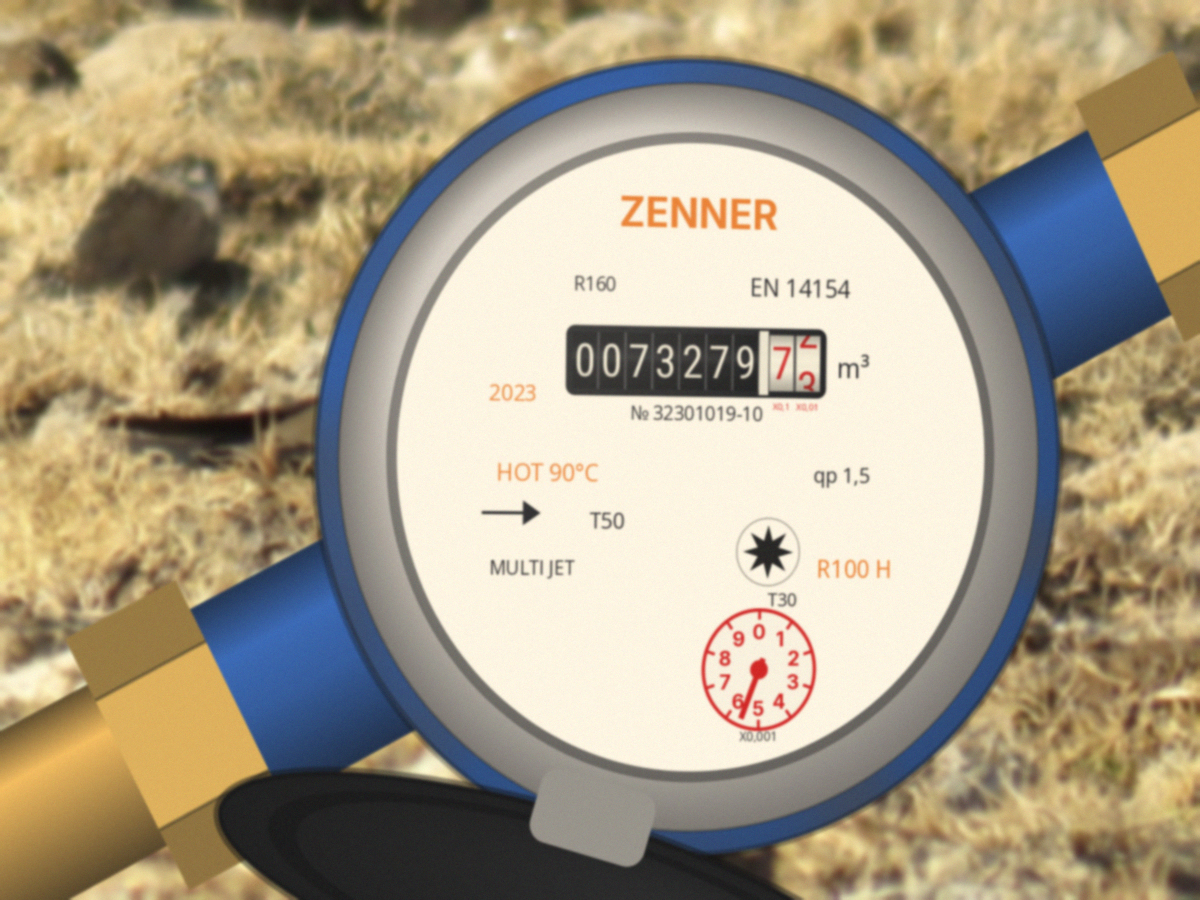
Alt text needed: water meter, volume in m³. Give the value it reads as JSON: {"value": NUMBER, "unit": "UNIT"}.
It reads {"value": 73279.725, "unit": "m³"}
